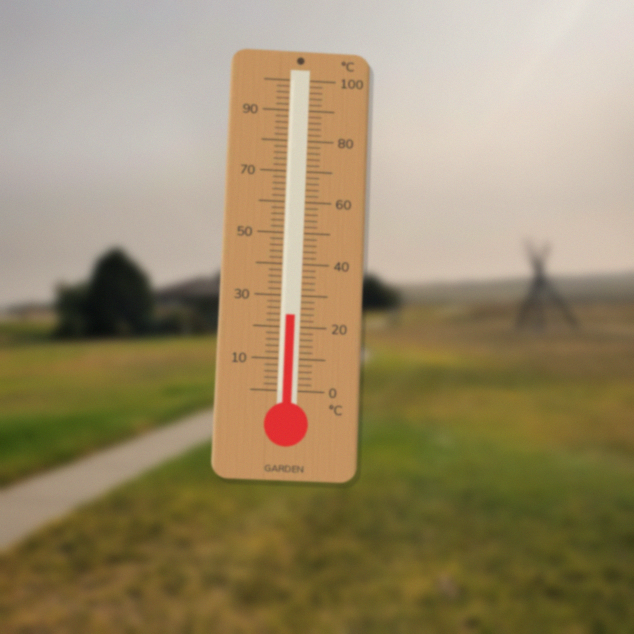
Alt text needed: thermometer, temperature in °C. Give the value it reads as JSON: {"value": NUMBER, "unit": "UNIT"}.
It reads {"value": 24, "unit": "°C"}
